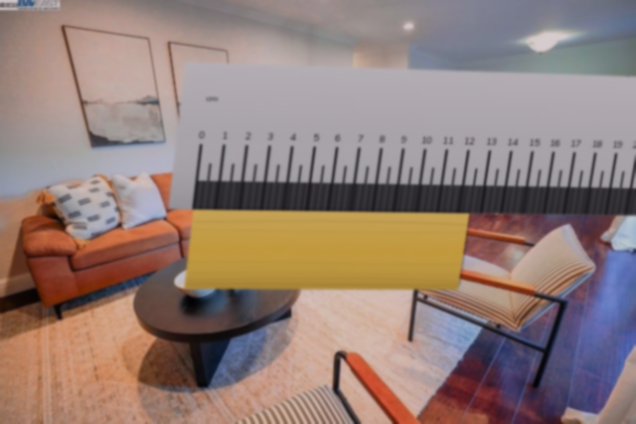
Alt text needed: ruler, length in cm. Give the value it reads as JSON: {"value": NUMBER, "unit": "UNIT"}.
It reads {"value": 12.5, "unit": "cm"}
